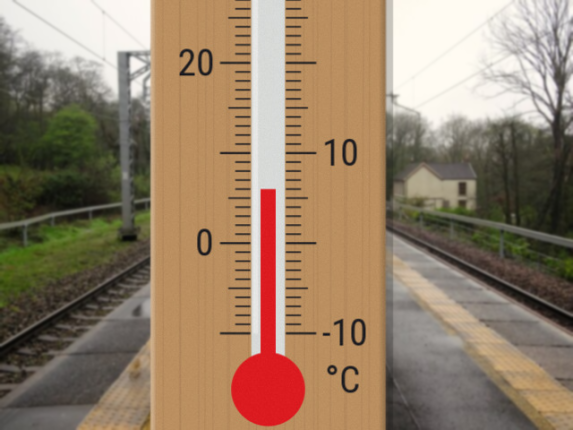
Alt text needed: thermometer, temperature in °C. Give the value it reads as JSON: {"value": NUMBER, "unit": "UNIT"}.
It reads {"value": 6, "unit": "°C"}
